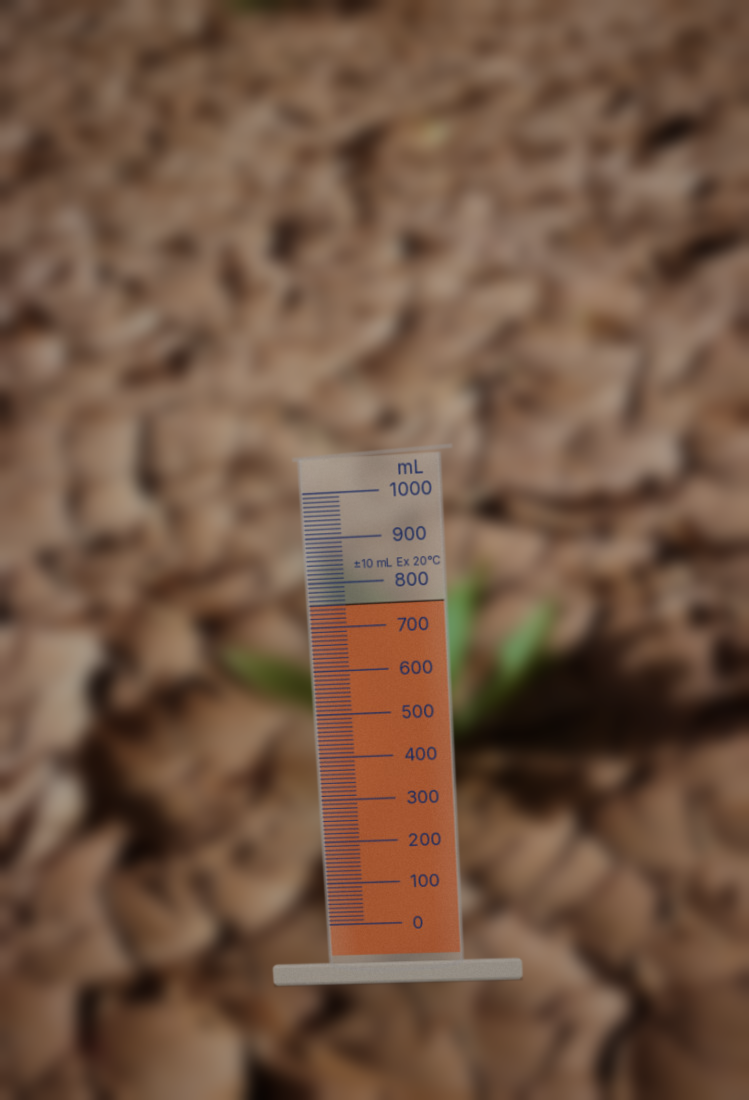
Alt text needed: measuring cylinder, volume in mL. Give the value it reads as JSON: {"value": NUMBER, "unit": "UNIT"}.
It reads {"value": 750, "unit": "mL"}
